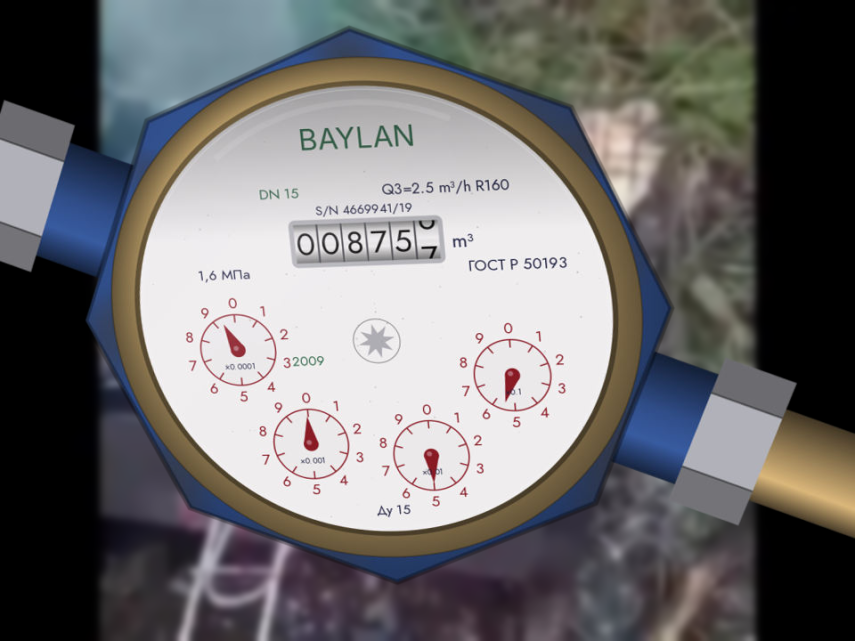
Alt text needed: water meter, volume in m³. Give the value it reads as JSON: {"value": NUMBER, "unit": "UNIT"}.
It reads {"value": 8756.5499, "unit": "m³"}
